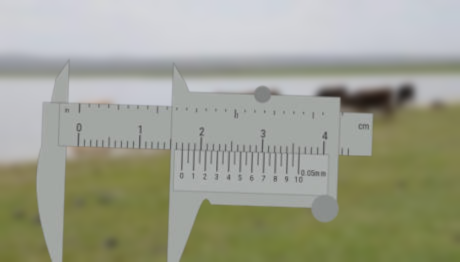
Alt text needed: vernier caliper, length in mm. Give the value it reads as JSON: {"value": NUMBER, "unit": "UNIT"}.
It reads {"value": 17.0, "unit": "mm"}
